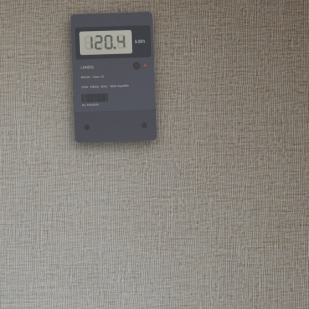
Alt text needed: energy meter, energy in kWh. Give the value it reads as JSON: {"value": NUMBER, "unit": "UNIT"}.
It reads {"value": 120.4, "unit": "kWh"}
